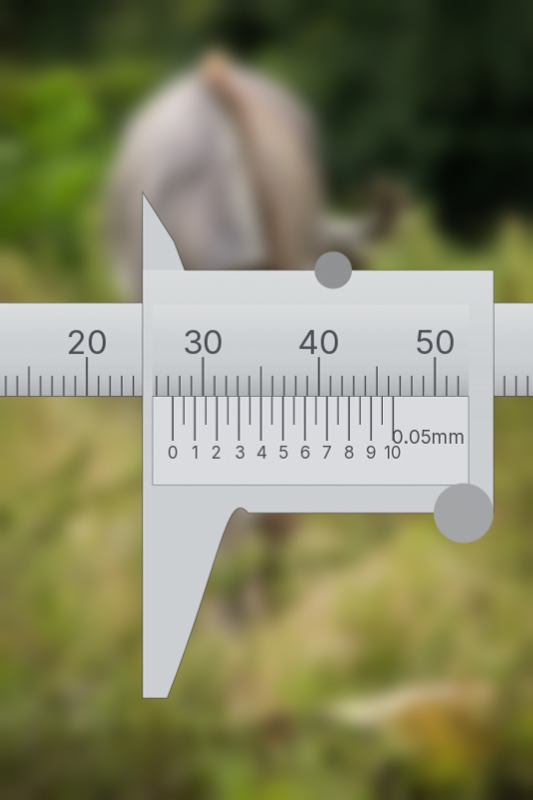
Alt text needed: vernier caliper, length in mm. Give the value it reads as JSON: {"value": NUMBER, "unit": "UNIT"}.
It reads {"value": 27.4, "unit": "mm"}
